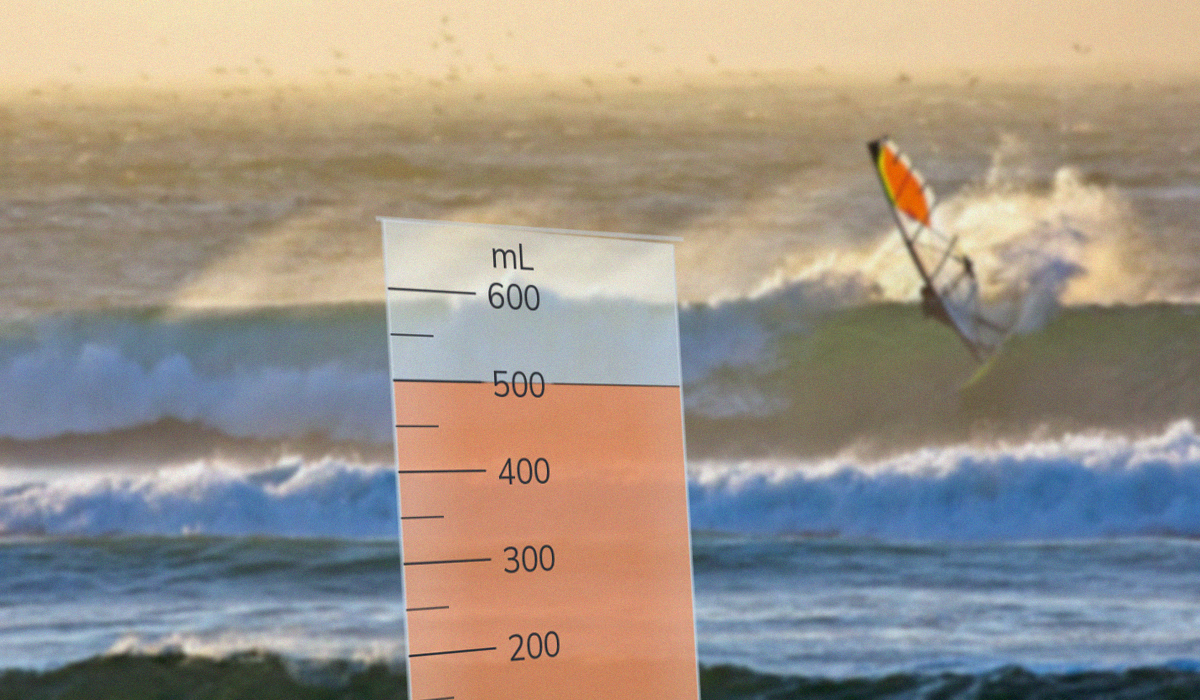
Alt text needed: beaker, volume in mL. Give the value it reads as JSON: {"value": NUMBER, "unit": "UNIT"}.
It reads {"value": 500, "unit": "mL"}
